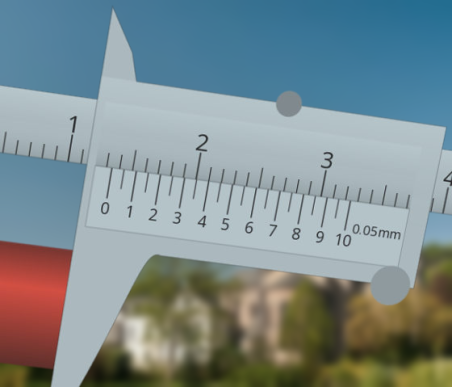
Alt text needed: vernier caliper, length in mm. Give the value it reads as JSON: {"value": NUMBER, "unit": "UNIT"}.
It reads {"value": 13.4, "unit": "mm"}
